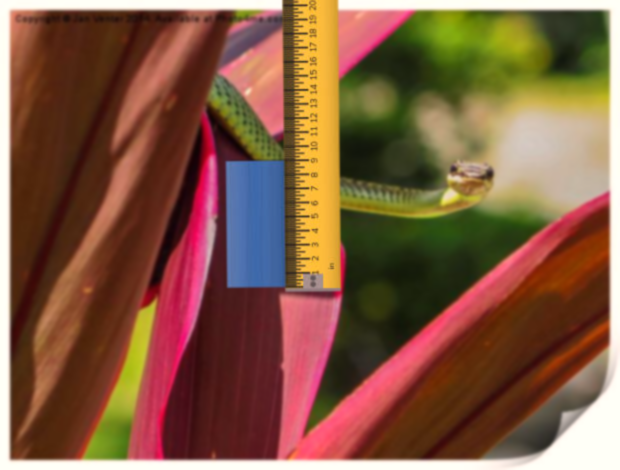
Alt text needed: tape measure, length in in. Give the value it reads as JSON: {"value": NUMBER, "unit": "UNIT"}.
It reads {"value": 9, "unit": "in"}
